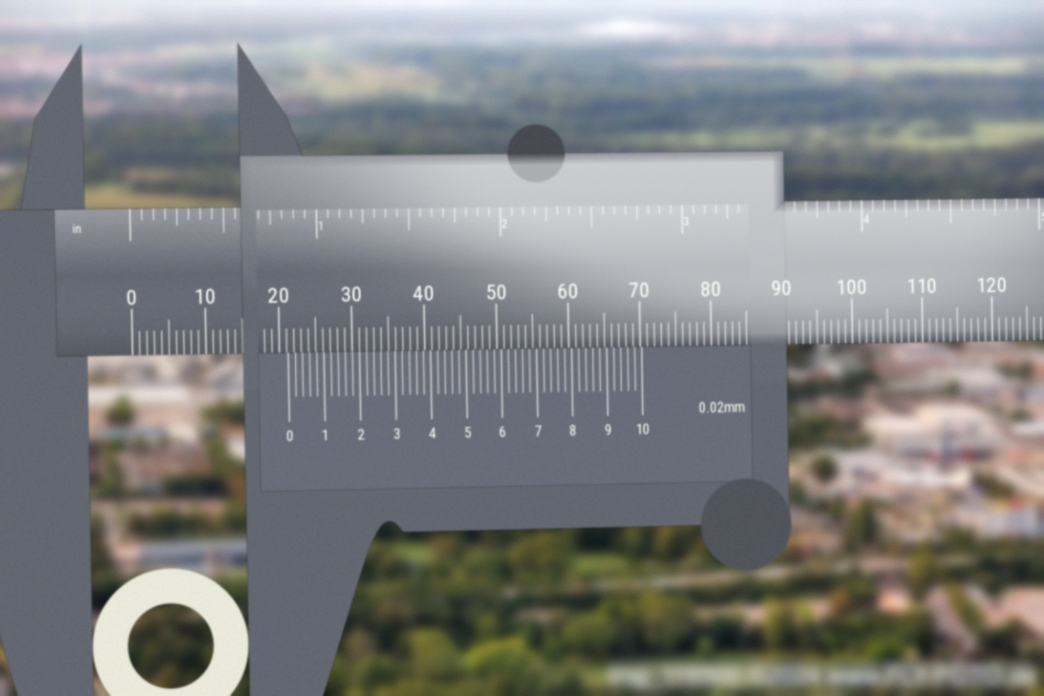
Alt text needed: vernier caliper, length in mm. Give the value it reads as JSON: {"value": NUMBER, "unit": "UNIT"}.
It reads {"value": 21.2, "unit": "mm"}
